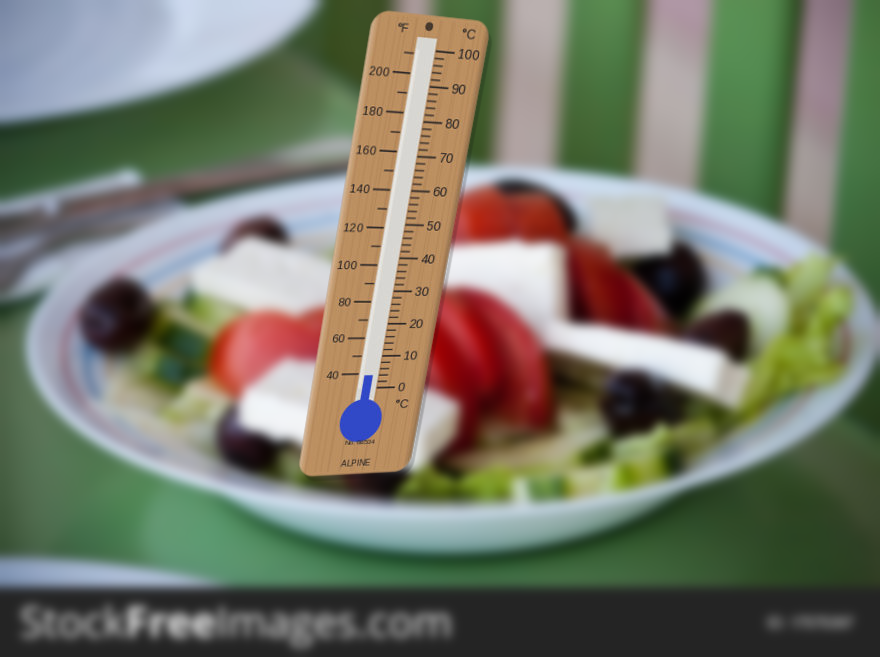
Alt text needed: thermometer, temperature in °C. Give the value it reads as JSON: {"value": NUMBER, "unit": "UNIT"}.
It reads {"value": 4, "unit": "°C"}
